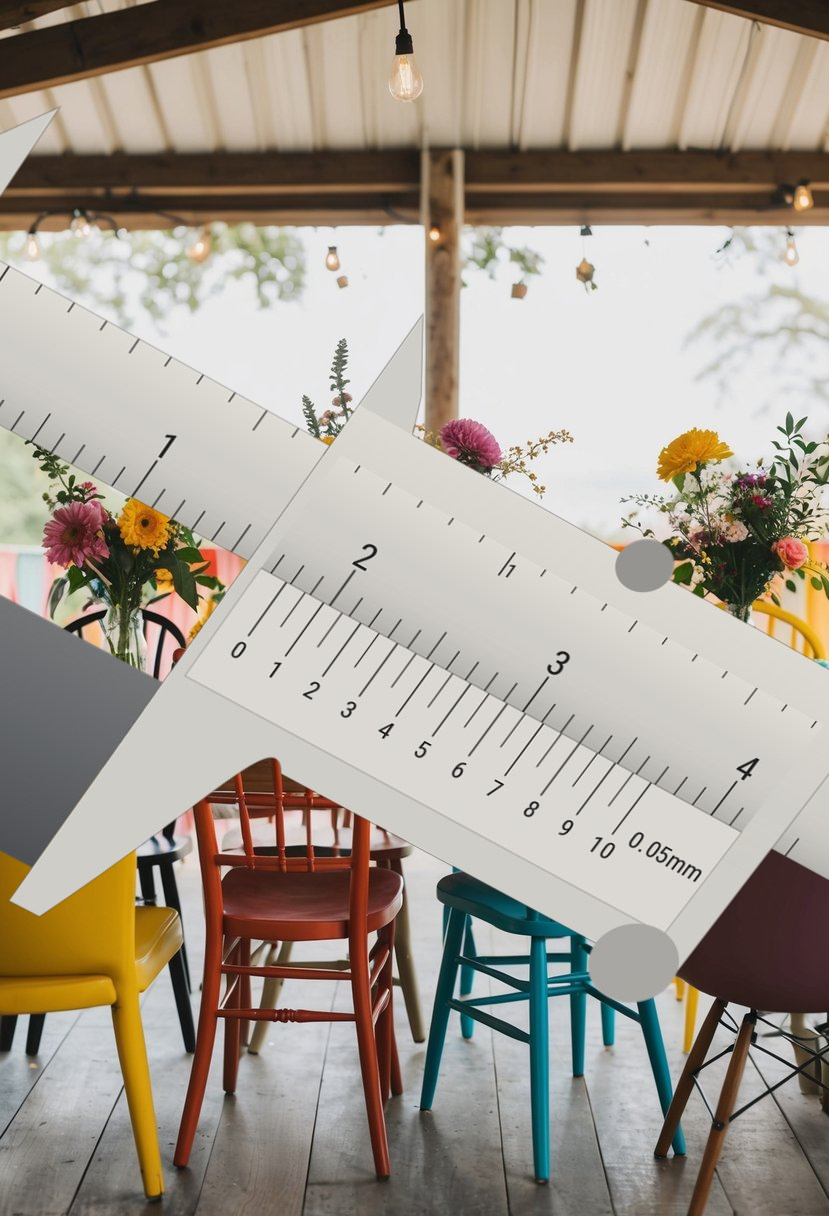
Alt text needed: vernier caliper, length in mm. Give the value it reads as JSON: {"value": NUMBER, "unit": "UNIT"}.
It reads {"value": 17.8, "unit": "mm"}
